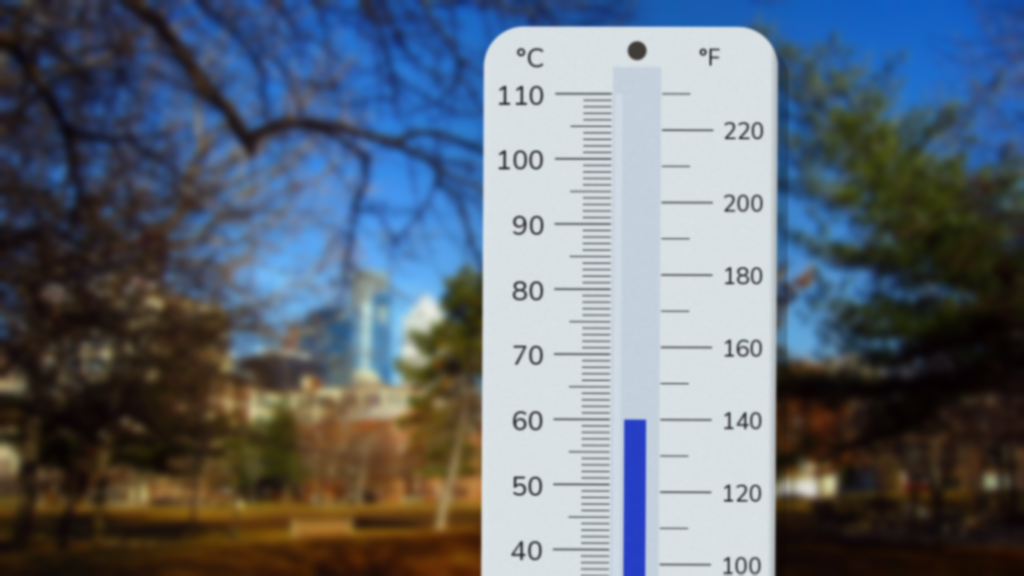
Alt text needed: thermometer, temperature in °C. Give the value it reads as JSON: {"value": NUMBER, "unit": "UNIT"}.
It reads {"value": 60, "unit": "°C"}
